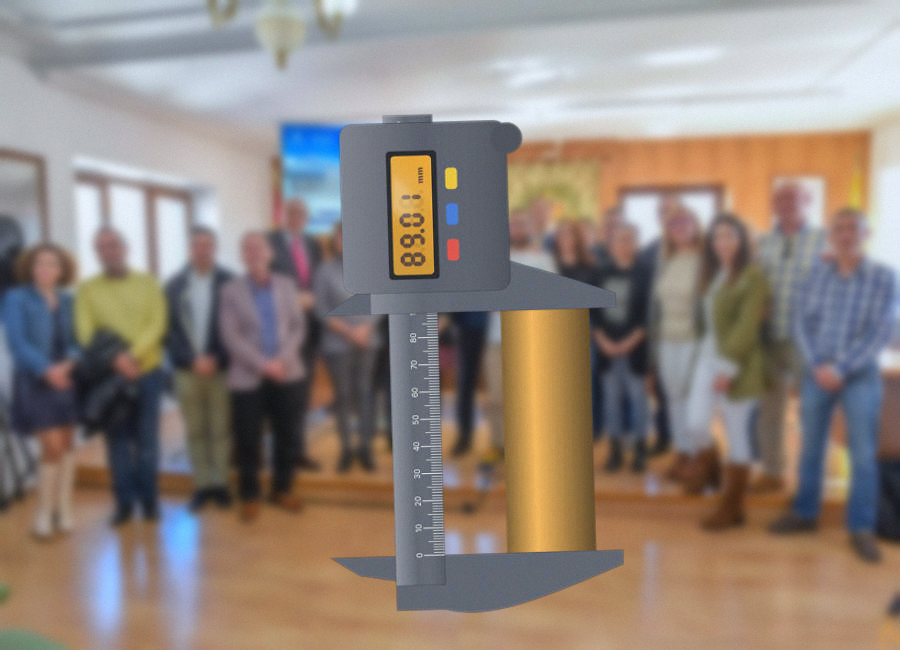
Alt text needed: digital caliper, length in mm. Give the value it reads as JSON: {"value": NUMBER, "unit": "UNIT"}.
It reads {"value": 89.01, "unit": "mm"}
